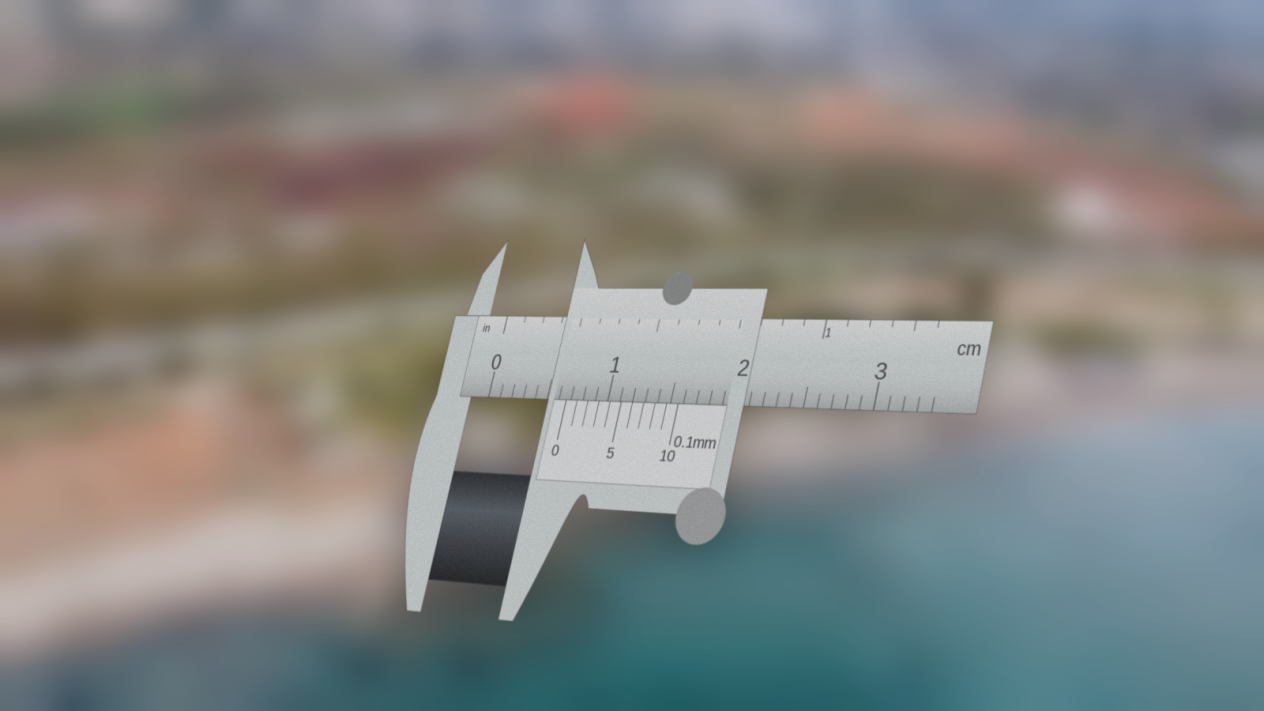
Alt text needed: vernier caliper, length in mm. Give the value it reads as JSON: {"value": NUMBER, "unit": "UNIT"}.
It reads {"value": 6.6, "unit": "mm"}
